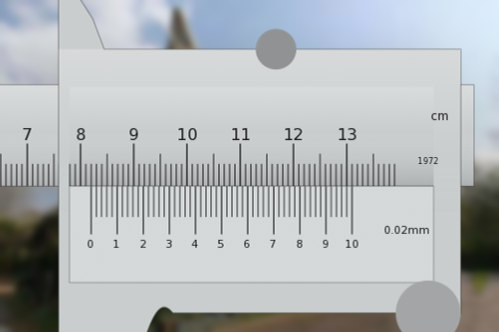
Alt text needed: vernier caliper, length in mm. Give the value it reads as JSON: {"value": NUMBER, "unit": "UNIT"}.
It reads {"value": 82.0, "unit": "mm"}
